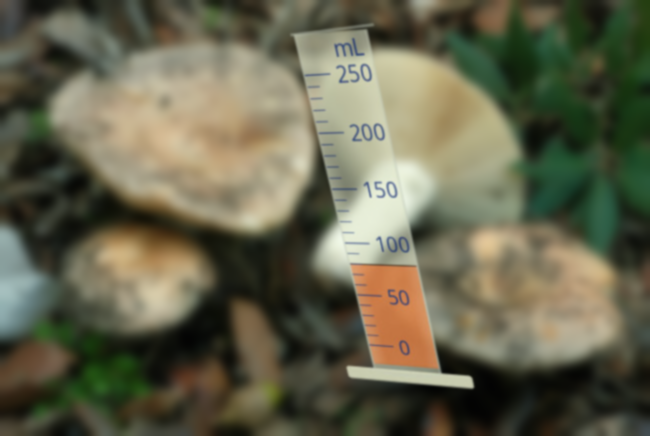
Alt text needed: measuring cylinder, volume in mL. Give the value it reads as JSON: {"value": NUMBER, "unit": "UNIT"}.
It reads {"value": 80, "unit": "mL"}
